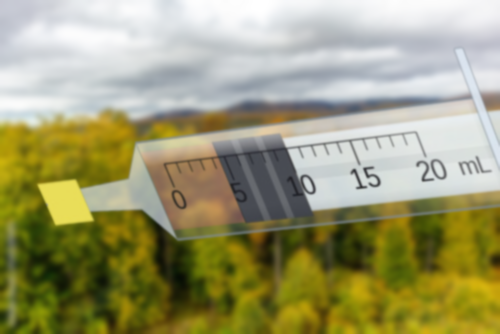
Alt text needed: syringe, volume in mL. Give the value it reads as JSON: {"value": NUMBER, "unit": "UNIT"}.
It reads {"value": 4.5, "unit": "mL"}
